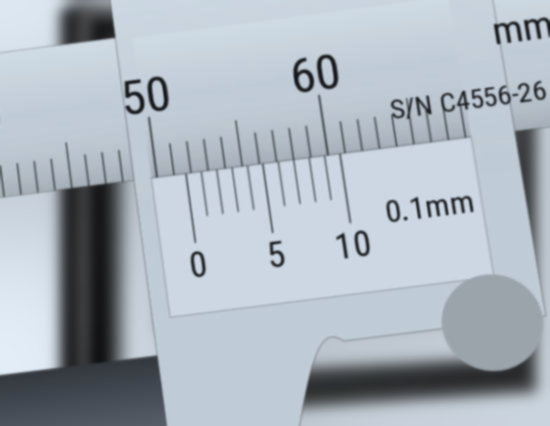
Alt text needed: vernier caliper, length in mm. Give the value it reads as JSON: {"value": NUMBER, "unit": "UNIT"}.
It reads {"value": 51.7, "unit": "mm"}
